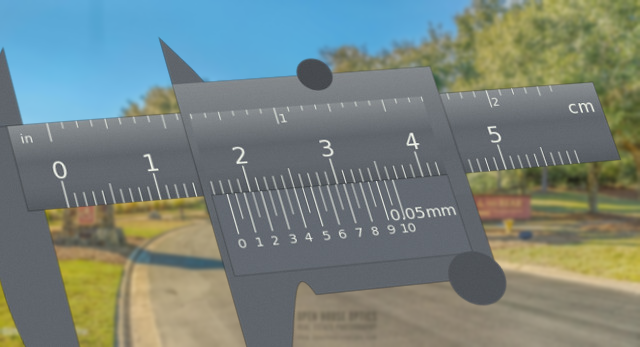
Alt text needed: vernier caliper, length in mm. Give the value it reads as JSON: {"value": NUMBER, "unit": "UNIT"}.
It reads {"value": 17.4, "unit": "mm"}
